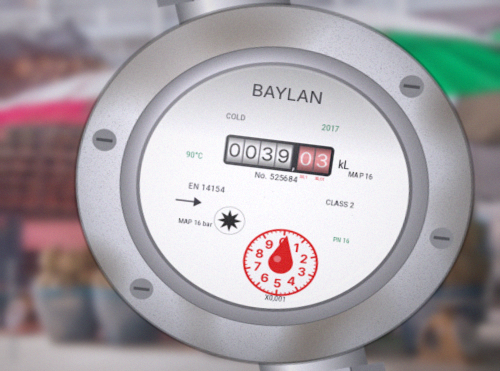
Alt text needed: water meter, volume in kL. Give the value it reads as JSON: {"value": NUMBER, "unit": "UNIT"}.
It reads {"value": 39.030, "unit": "kL"}
